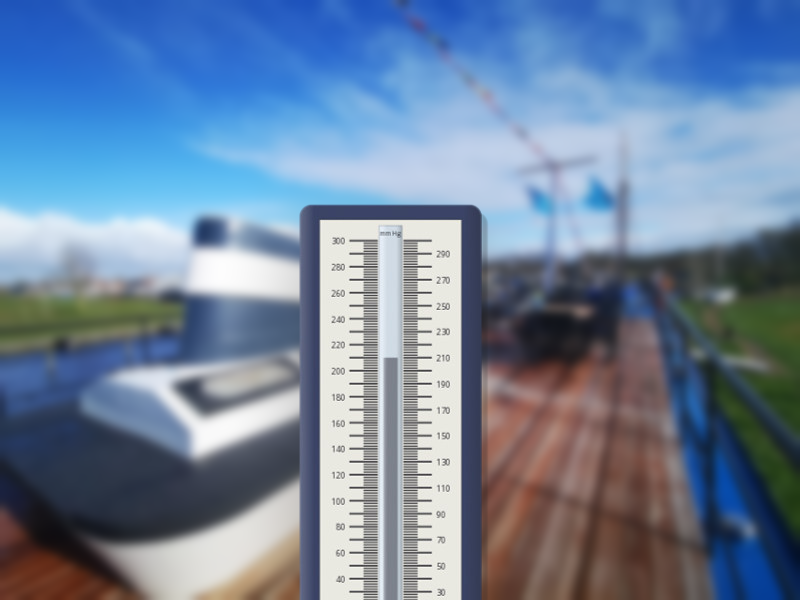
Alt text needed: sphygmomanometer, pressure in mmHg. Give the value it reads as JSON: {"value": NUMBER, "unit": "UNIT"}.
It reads {"value": 210, "unit": "mmHg"}
